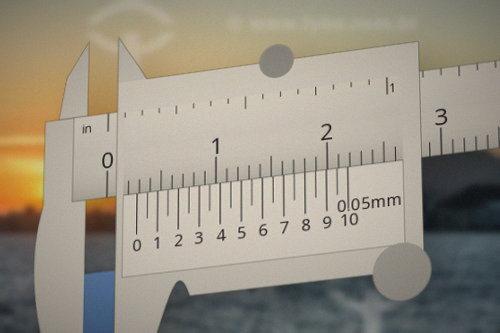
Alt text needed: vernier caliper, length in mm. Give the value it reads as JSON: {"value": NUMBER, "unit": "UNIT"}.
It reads {"value": 2.8, "unit": "mm"}
